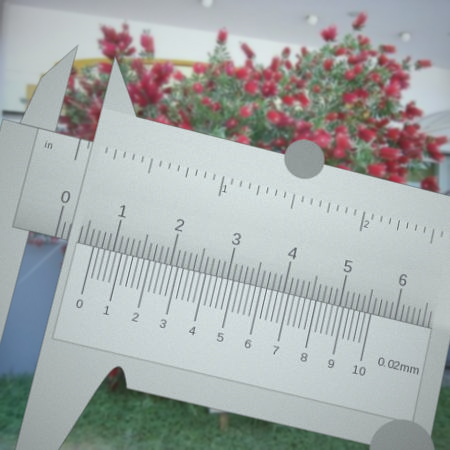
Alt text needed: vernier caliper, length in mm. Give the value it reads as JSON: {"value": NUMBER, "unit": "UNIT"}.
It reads {"value": 6.6, "unit": "mm"}
